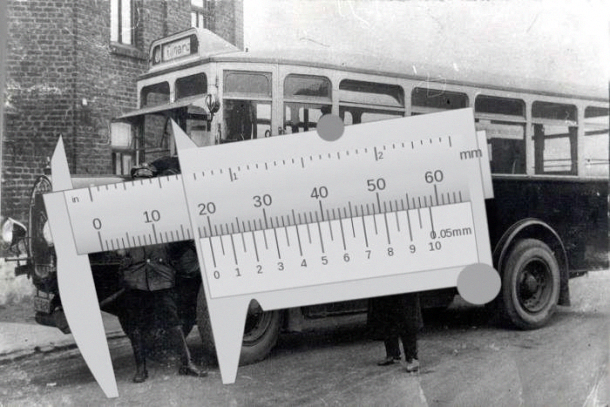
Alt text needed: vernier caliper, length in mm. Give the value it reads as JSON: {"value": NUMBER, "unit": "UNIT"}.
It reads {"value": 19.6, "unit": "mm"}
